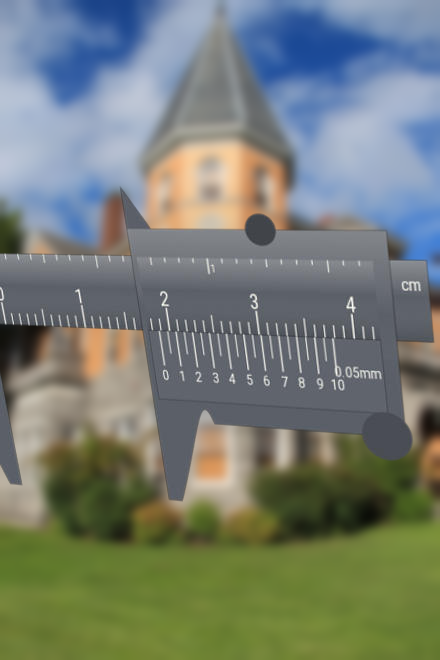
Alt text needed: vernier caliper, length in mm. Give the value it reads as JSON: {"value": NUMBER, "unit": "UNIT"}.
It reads {"value": 18.8, "unit": "mm"}
